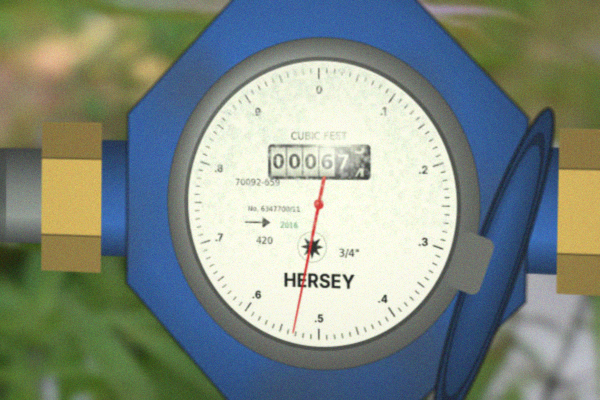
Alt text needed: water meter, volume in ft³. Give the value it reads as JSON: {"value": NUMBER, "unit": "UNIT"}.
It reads {"value": 673.53, "unit": "ft³"}
